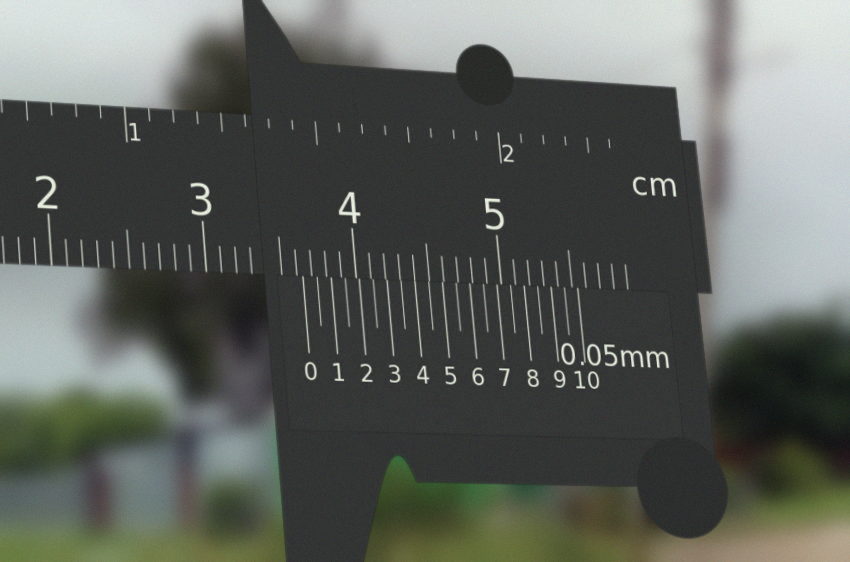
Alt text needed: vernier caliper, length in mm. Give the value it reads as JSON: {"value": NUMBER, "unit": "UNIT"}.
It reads {"value": 36.4, "unit": "mm"}
